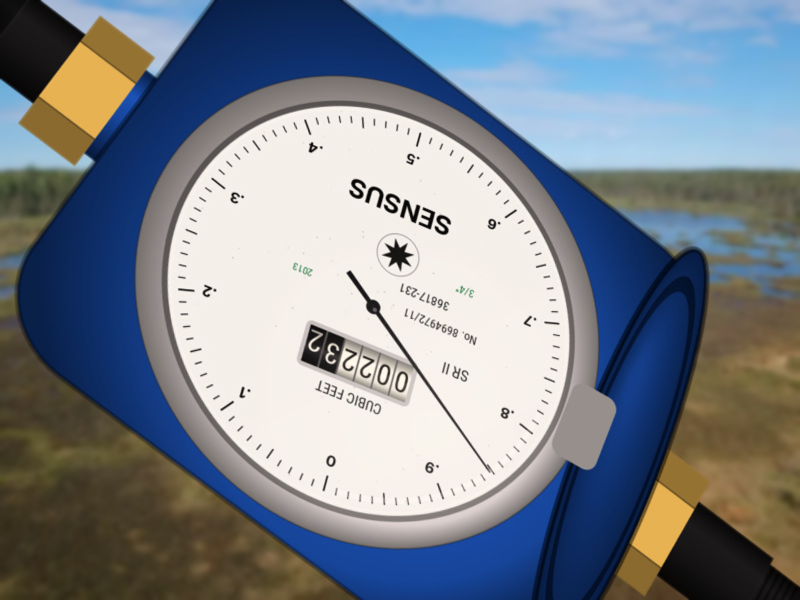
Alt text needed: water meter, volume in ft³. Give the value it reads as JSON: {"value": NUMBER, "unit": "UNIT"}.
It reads {"value": 2231.85, "unit": "ft³"}
